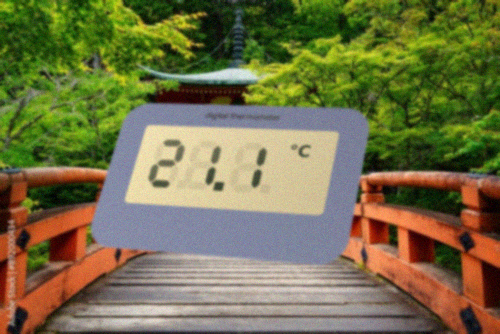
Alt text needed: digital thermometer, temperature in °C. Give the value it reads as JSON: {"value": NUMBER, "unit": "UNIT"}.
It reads {"value": 21.1, "unit": "°C"}
